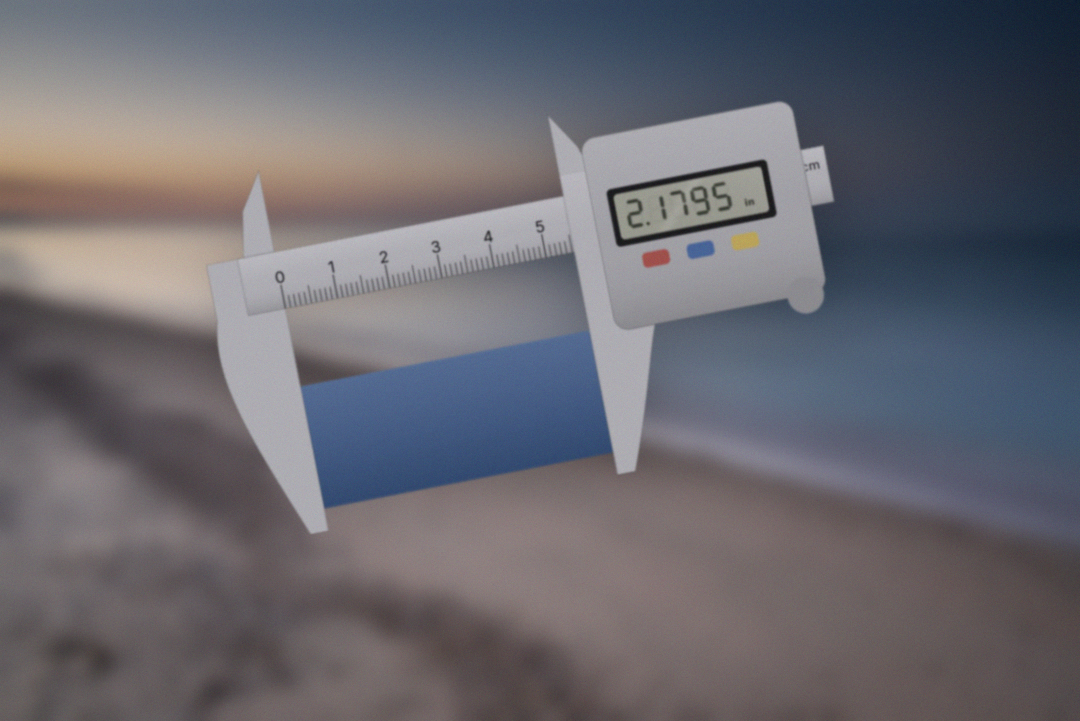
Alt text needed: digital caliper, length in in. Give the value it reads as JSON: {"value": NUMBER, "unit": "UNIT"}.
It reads {"value": 2.1795, "unit": "in"}
